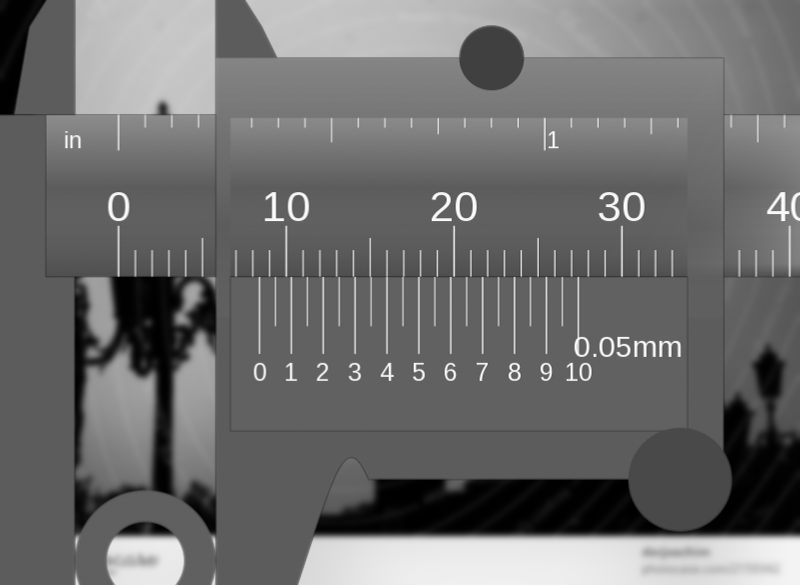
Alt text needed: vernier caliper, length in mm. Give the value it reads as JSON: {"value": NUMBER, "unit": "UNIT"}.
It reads {"value": 8.4, "unit": "mm"}
